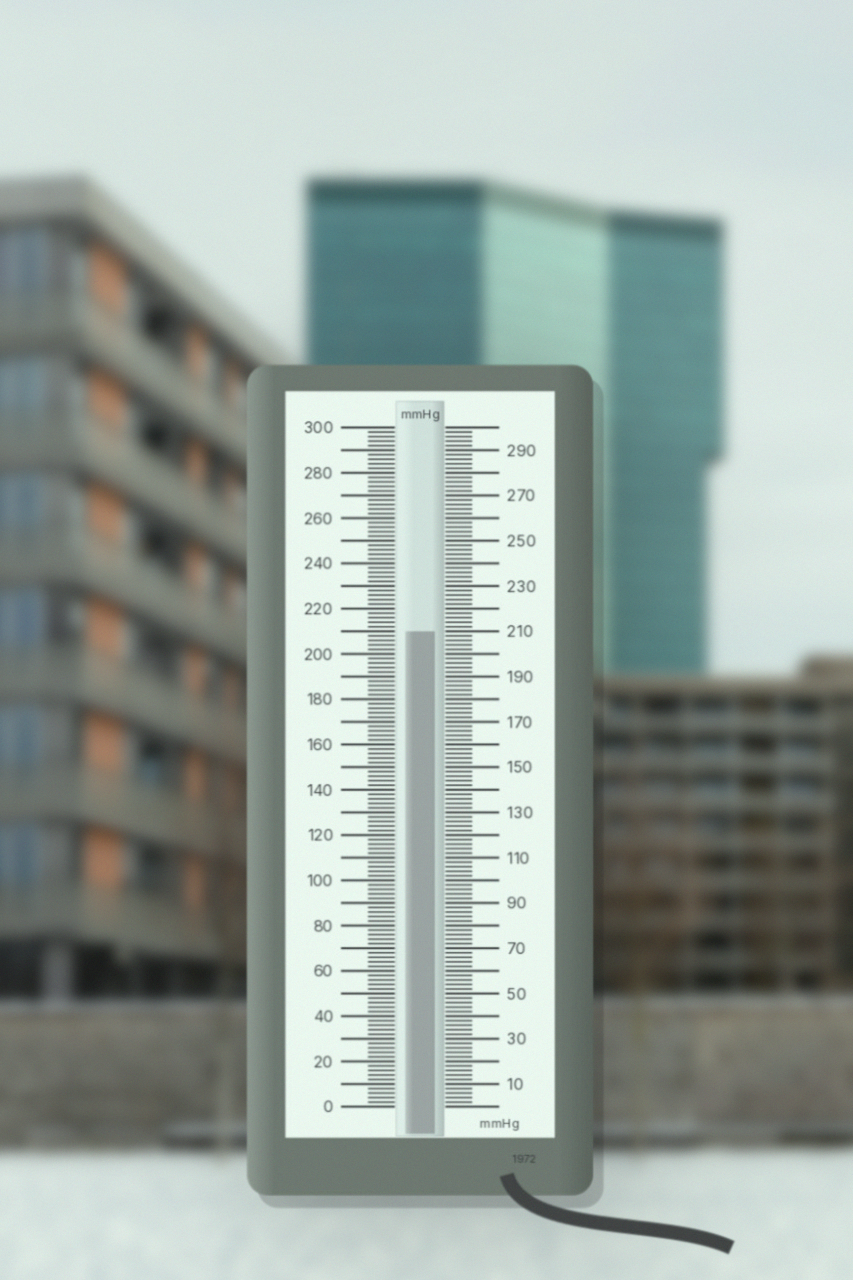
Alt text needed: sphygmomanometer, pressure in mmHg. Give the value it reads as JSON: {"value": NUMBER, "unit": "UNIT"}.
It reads {"value": 210, "unit": "mmHg"}
